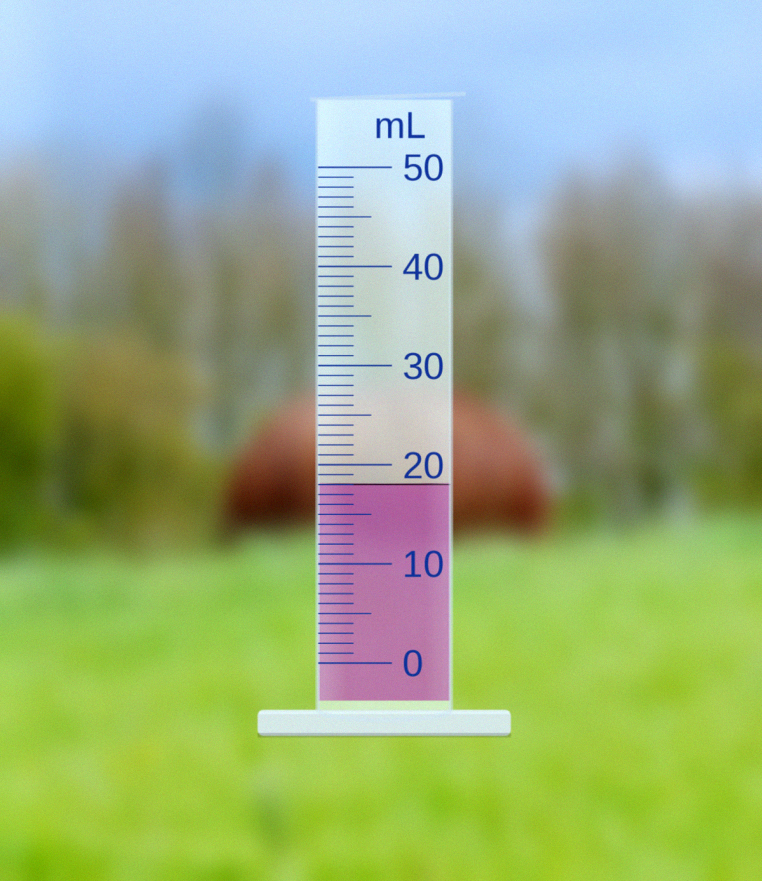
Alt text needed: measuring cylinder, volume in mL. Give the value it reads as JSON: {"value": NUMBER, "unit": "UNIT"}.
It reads {"value": 18, "unit": "mL"}
